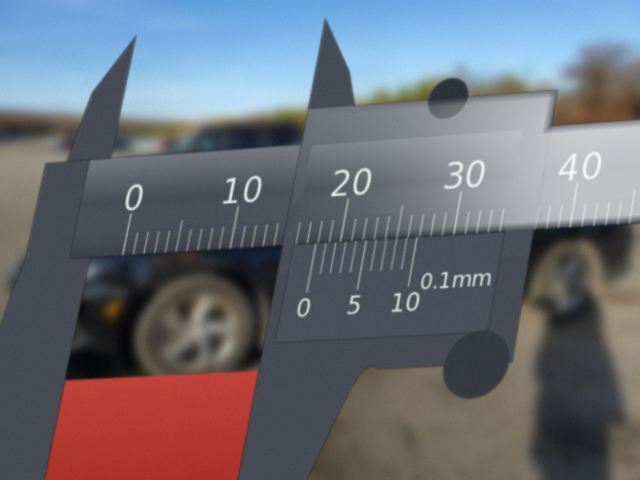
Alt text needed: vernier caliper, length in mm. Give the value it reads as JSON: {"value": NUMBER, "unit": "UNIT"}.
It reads {"value": 17.8, "unit": "mm"}
